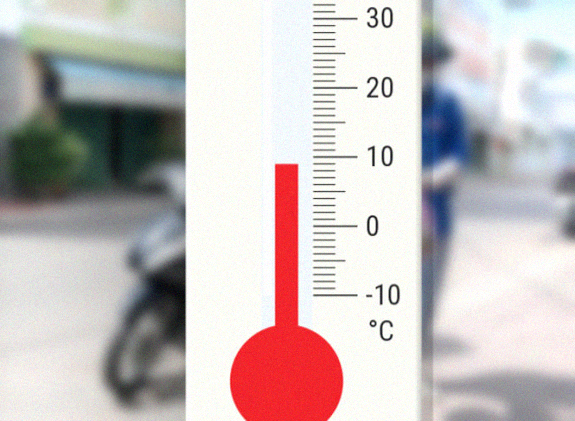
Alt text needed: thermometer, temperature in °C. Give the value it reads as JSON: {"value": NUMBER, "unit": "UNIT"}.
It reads {"value": 9, "unit": "°C"}
